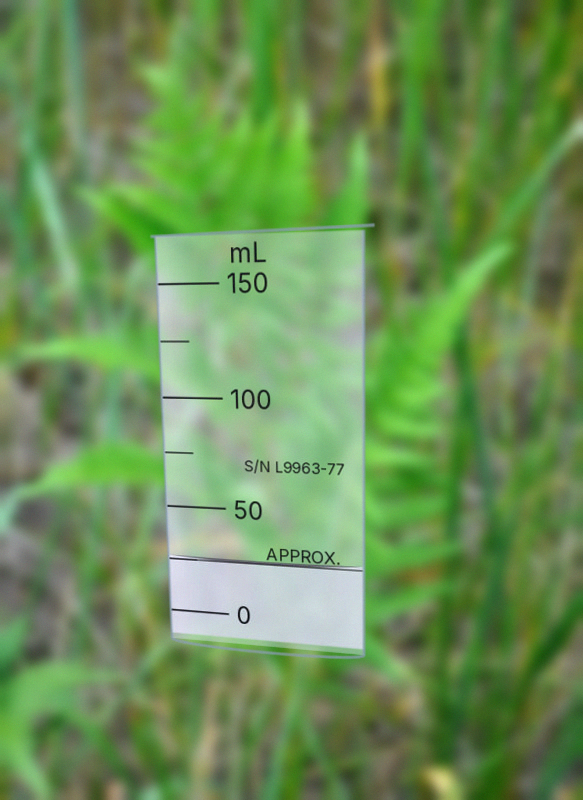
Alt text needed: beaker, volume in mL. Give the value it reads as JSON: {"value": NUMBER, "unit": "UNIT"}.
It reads {"value": 25, "unit": "mL"}
